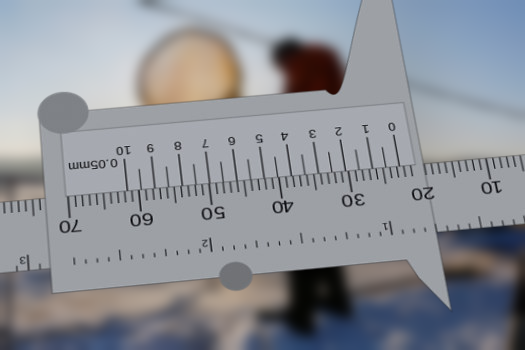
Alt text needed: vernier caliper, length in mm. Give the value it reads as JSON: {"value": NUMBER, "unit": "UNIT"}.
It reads {"value": 22.6, "unit": "mm"}
